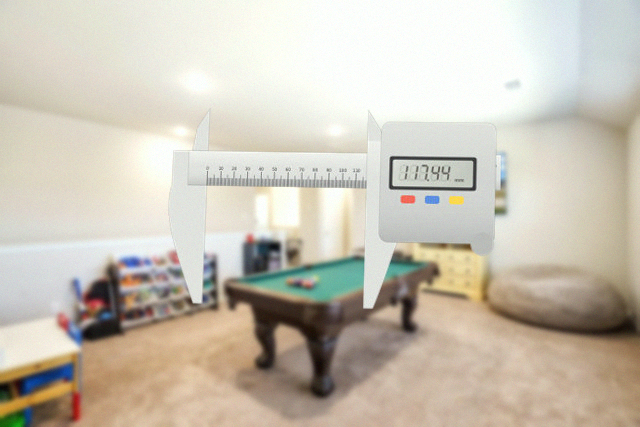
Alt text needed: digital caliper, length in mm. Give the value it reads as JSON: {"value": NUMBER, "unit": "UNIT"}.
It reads {"value": 117.44, "unit": "mm"}
